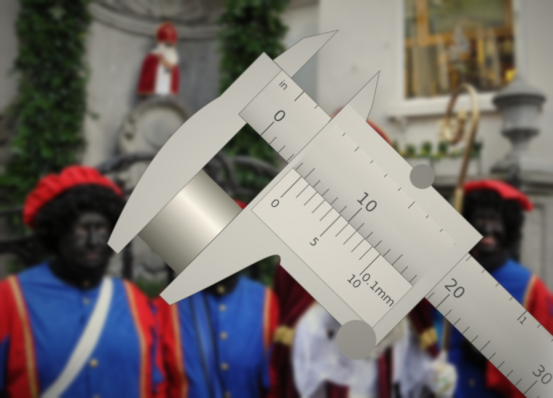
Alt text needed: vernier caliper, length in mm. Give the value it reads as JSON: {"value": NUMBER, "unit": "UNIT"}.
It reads {"value": 4.7, "unit": "mm"}
